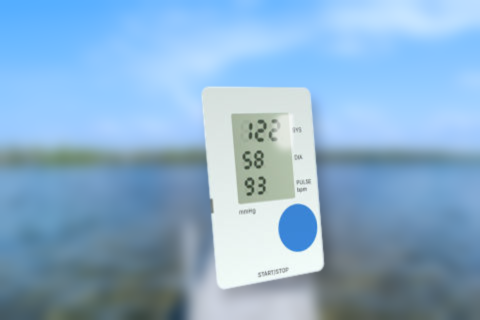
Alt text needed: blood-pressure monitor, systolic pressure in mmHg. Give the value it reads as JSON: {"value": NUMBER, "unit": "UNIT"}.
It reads {"value": 122, "unit": "mmHg"}
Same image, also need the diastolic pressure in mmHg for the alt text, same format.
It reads {"value": 58, "unit": "mmHg"}
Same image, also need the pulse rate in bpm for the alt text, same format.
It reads {"value": 93, "unit": "bpm"}
